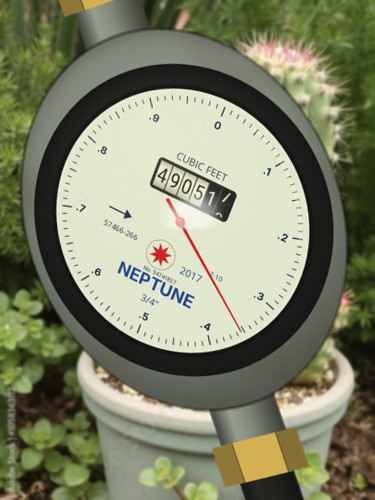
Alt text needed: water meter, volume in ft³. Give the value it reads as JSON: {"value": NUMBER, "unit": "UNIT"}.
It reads {"value": 490517.35, "unit": "ft³"}
